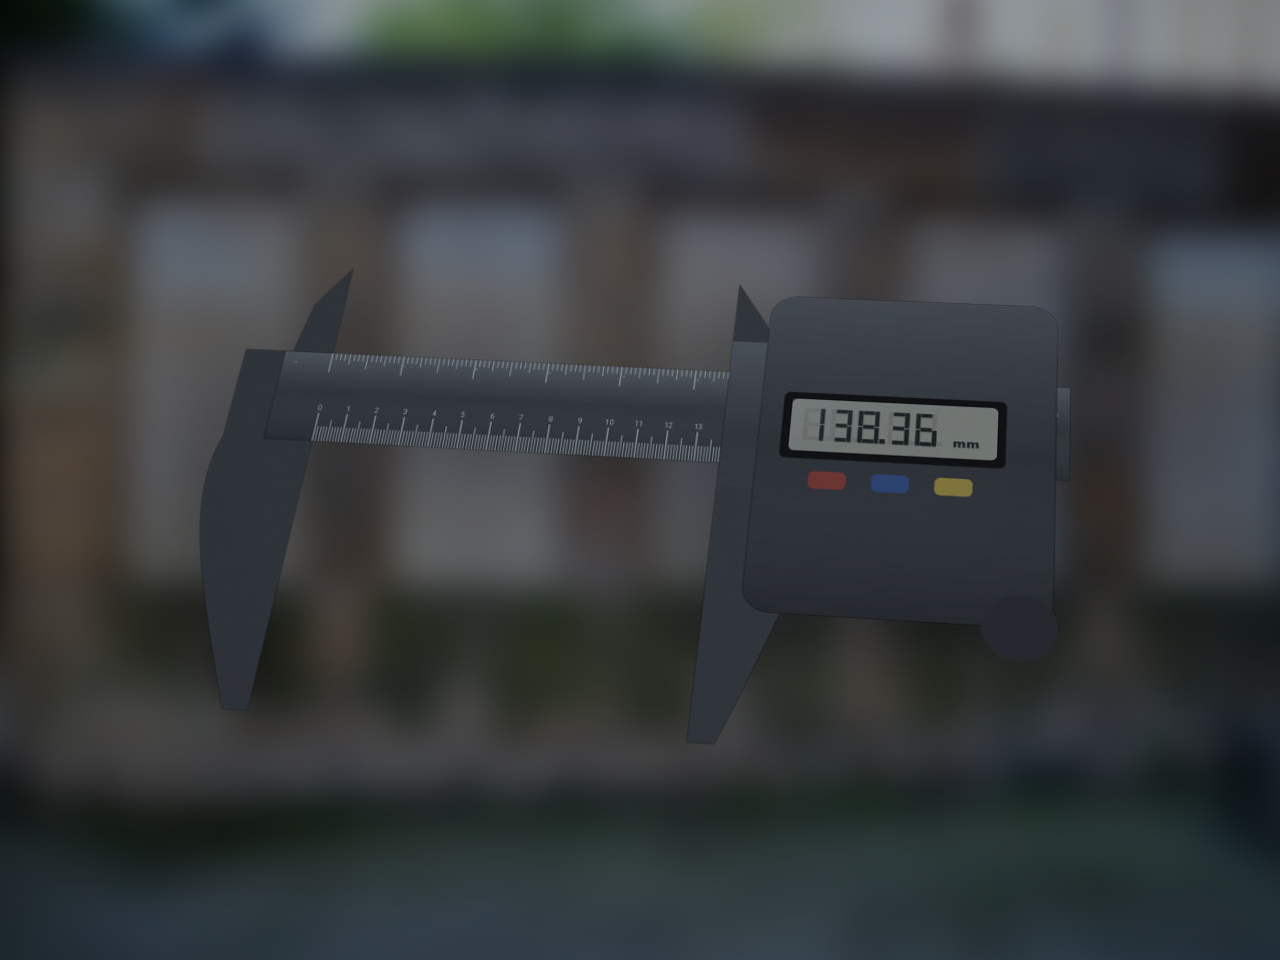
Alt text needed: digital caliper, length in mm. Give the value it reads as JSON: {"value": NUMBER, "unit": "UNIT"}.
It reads {"value": 138.36, "unit": "mm"}
